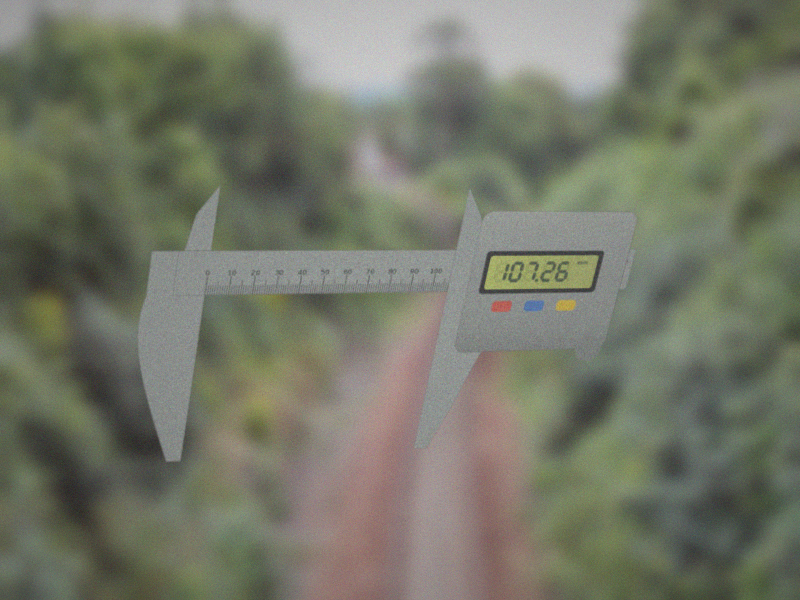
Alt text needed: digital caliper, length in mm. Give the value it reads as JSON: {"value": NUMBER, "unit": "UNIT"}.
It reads {"value": 107.26, "unit": "mm"}
